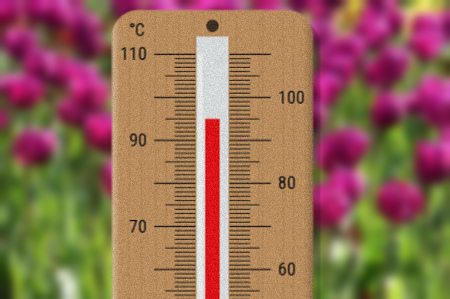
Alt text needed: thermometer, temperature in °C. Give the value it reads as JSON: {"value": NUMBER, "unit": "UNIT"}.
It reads {"value": 95, "unit": "°C"}
